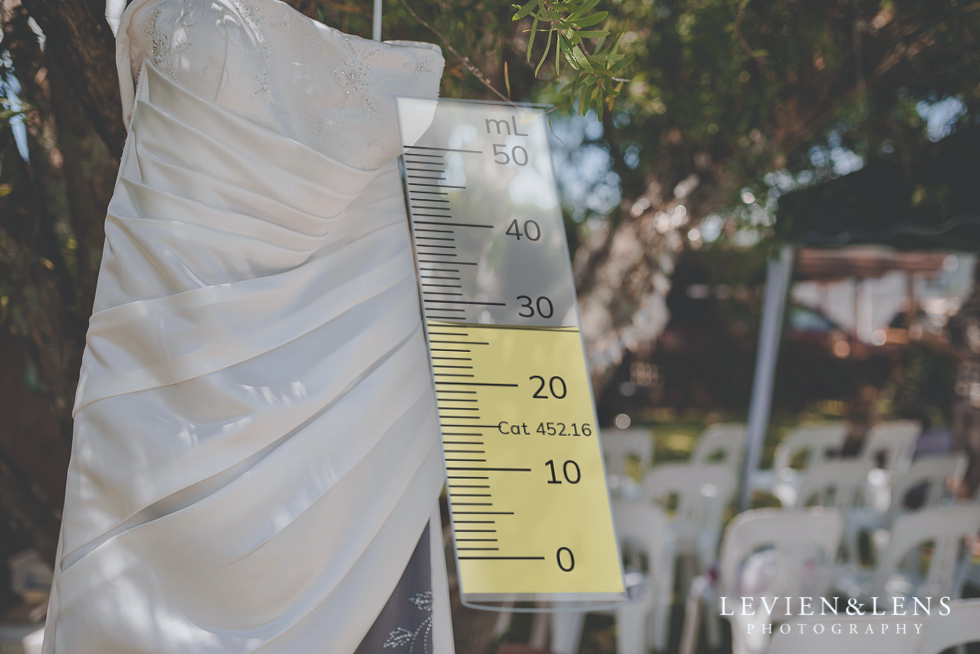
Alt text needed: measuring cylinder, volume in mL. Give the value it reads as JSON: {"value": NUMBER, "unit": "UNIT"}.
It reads {"value": 27, "unit": "mL"}
